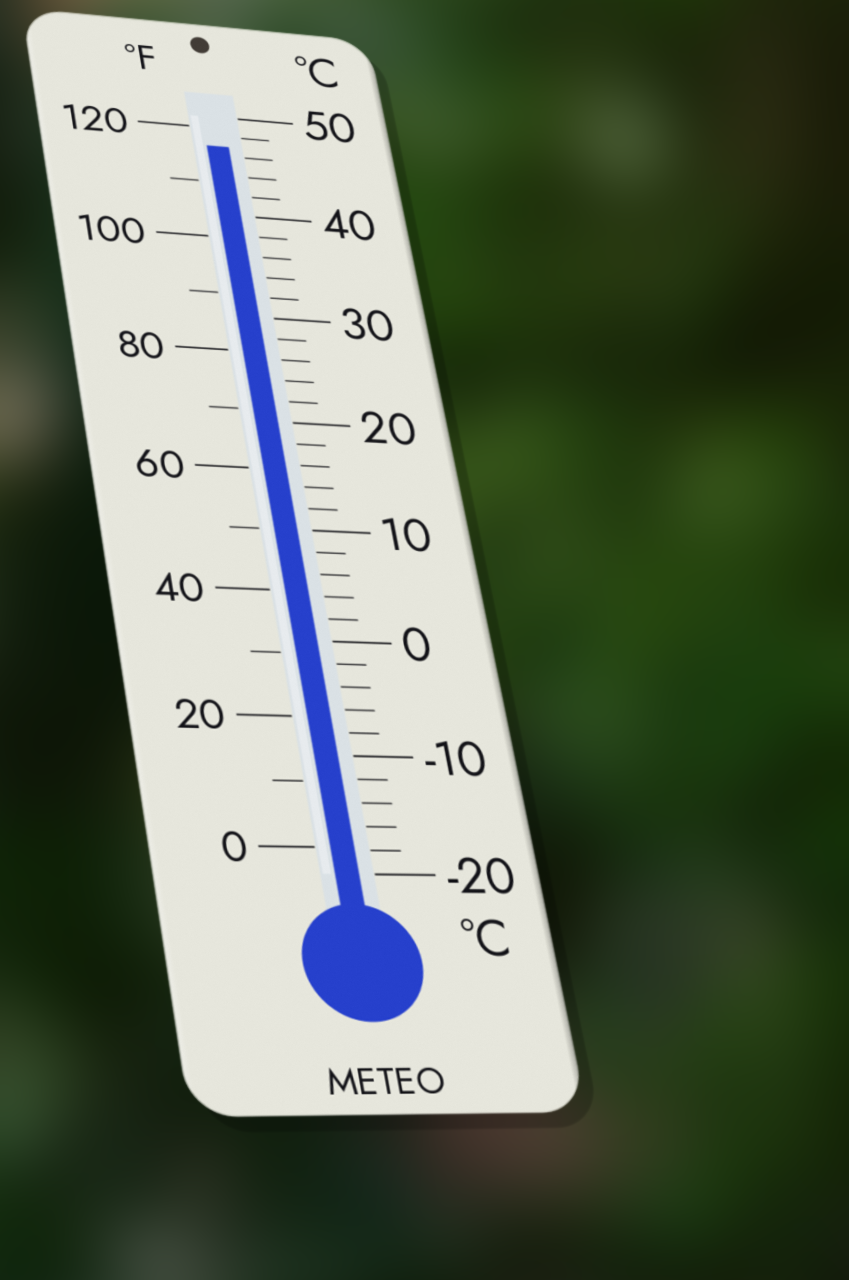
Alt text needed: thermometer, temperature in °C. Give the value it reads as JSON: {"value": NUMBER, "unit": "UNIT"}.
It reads {"value": 47, "unit": "°C"}
